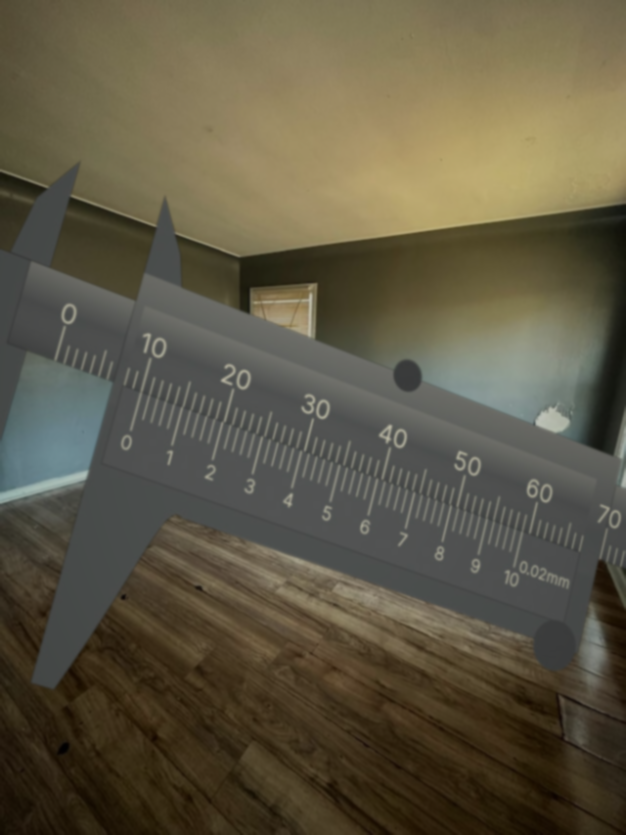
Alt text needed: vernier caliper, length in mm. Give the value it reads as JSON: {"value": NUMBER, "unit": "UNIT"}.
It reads {"value": 10.0, "unit": "mm"}
